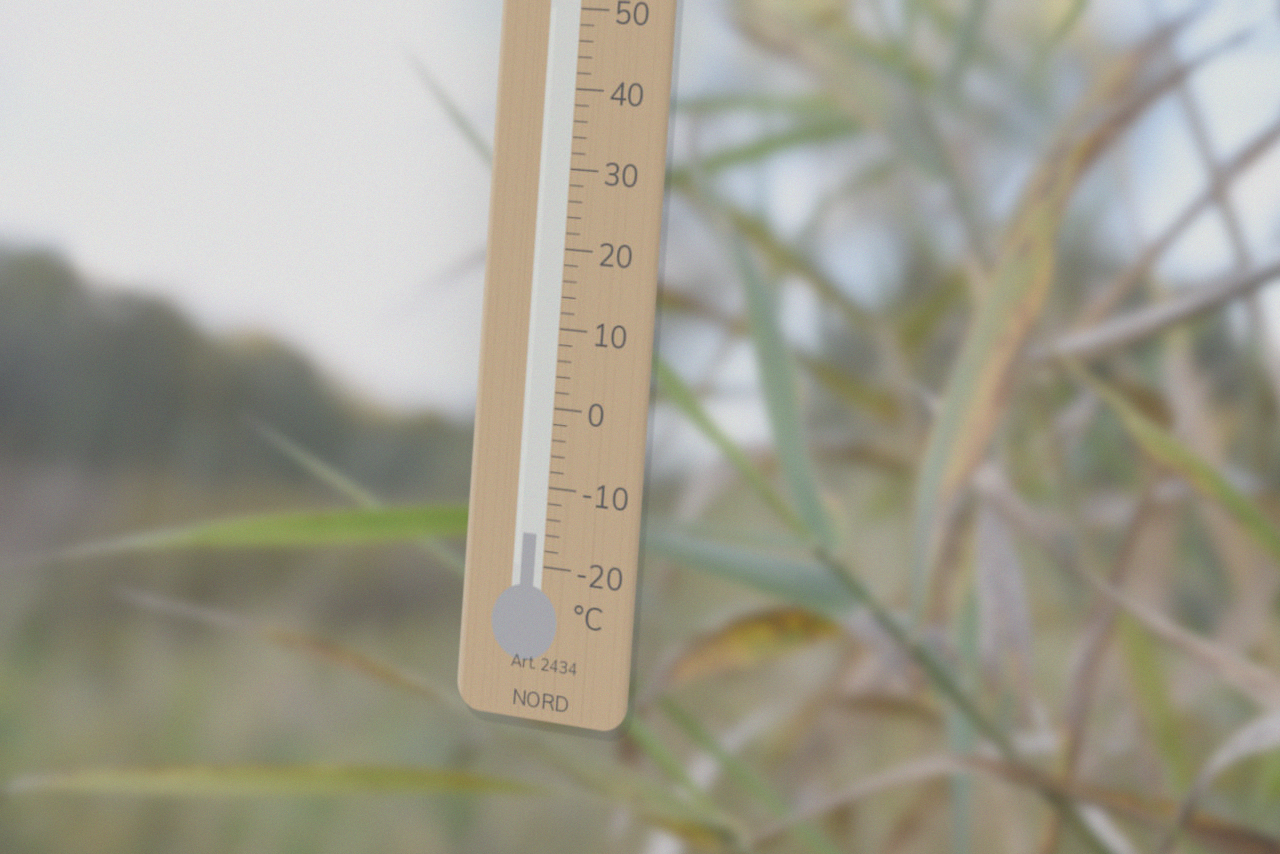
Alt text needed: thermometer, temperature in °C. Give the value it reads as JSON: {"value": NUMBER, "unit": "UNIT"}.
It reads {"value": -16, "unit": "°C"}
